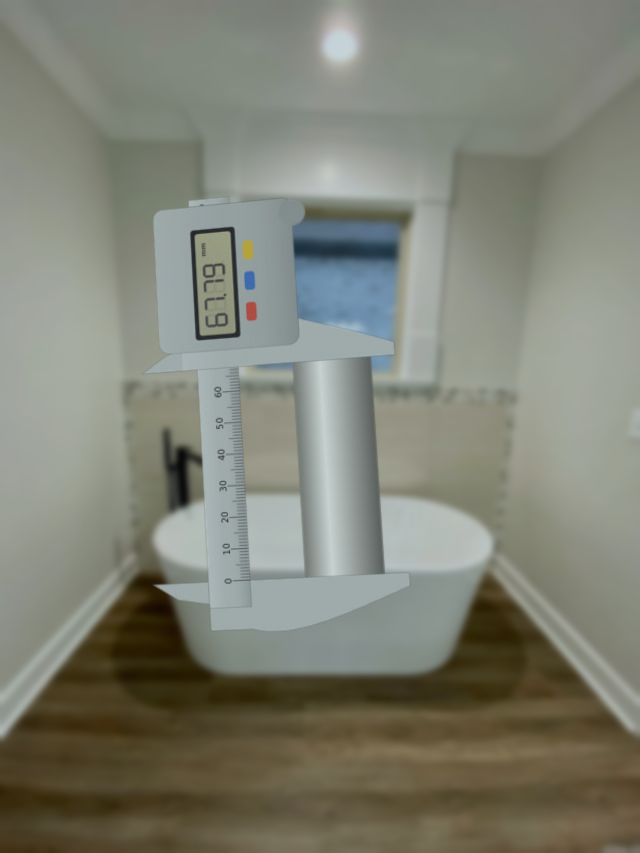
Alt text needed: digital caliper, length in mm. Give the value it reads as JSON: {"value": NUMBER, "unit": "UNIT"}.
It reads {"value": 67.79, "unit": "mm"}
